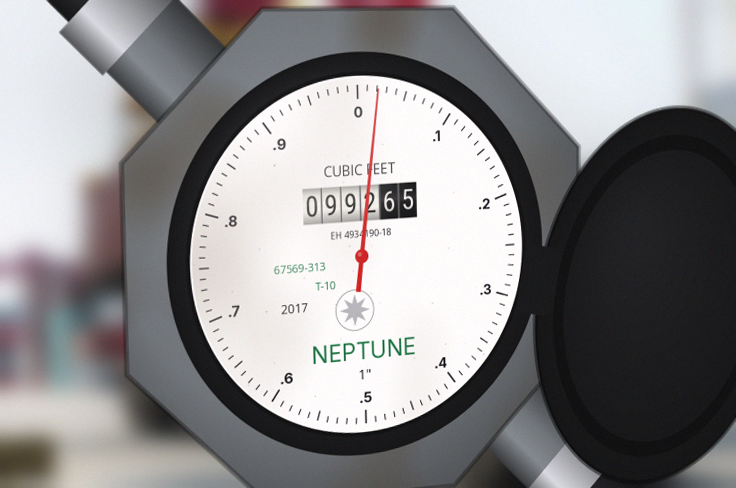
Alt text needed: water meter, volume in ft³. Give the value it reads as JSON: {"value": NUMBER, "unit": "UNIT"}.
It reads {"value": 99265.02, "unit": "ft³"}
